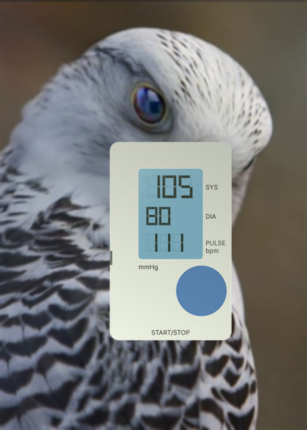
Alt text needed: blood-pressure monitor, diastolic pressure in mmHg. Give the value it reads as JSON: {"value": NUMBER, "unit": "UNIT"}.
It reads {"value": 80, "unit": "mmHg"}
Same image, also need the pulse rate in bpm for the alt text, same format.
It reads {"value": 111, "unit": "bpm"}
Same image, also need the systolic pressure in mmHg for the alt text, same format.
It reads {"value": 105, "unit": "mmHg"}
